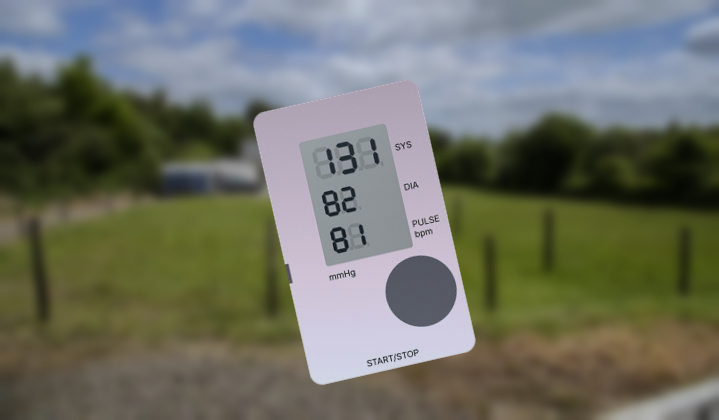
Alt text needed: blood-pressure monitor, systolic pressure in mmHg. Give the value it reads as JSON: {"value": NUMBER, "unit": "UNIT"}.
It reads {"value": 131, "unit": "mmHg"}
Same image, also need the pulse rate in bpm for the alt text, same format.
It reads {"value": 81, "unit": "bpm"}
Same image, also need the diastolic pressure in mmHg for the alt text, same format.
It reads {"value": 82, "unit": "mmHg"}
